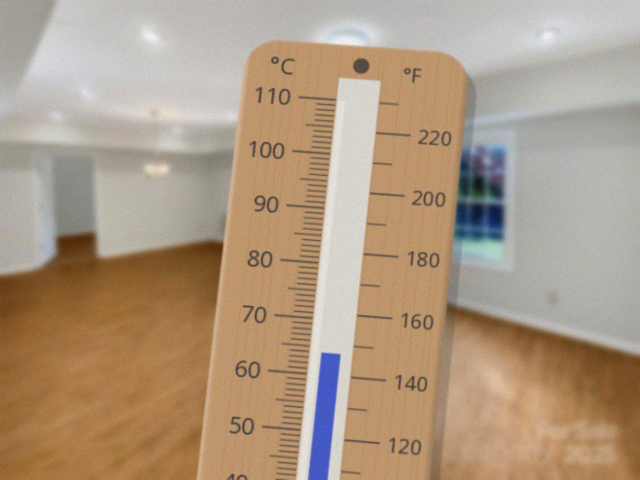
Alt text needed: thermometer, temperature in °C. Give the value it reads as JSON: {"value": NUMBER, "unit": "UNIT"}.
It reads {"value": 64, "unit": "°C"}
